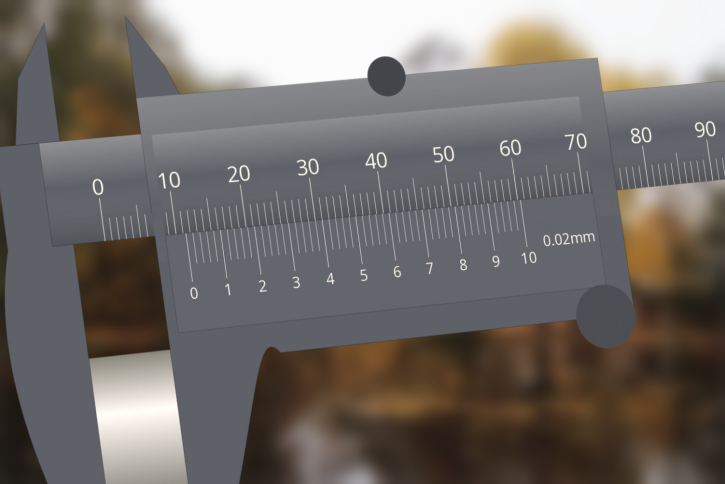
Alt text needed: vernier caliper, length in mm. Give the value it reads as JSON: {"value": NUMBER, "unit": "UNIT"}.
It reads {"value": 11.4, "unit": "mm"}
